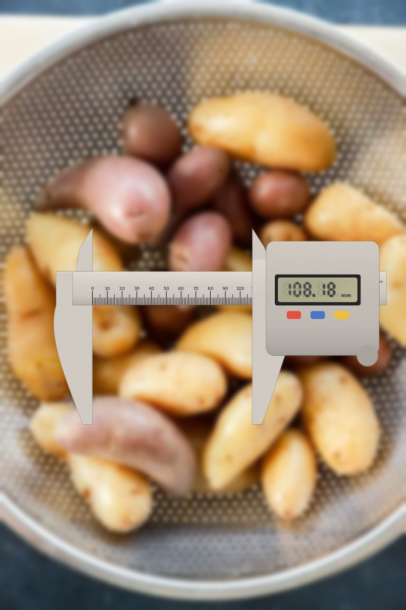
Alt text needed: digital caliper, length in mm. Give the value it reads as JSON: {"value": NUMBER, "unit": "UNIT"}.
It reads {"value": 108.18, "unit": "mm"}
